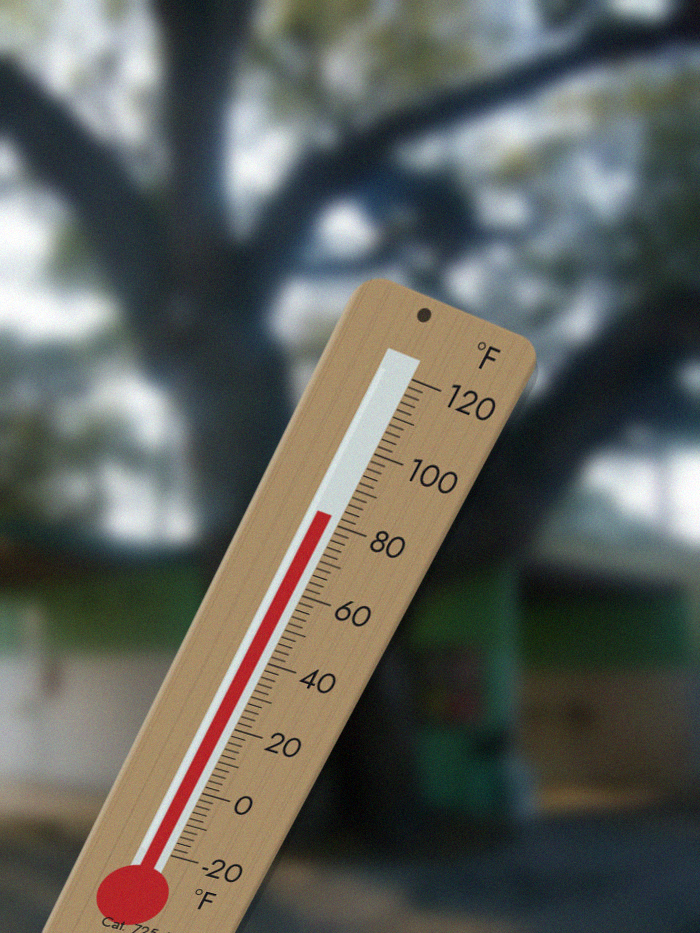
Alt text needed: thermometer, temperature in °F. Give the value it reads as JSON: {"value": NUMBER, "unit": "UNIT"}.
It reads {"value": 82, "unit": "°F"}
